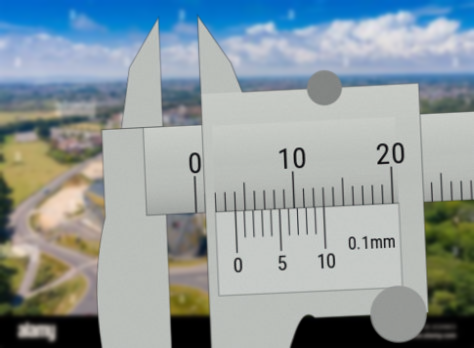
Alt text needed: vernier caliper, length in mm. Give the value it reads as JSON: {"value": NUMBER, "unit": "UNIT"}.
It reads {"value": 4.0, "unit": "mm"}
